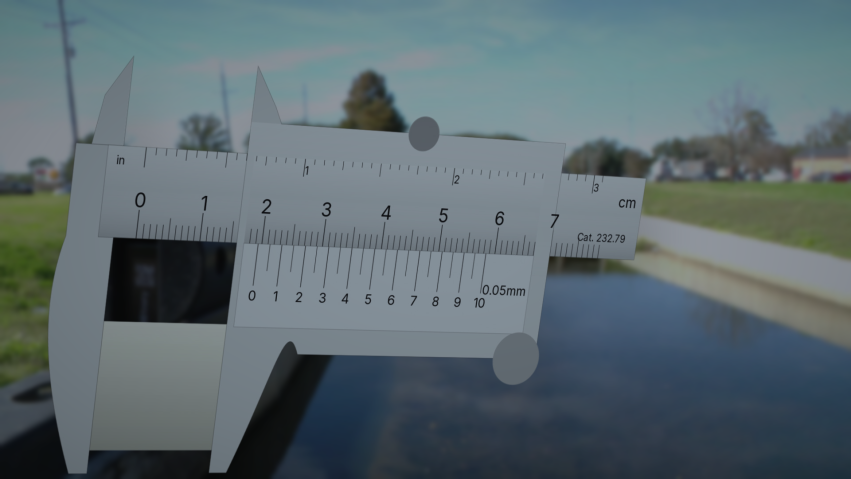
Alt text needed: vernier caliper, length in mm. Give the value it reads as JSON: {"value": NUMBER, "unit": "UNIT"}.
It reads {"value": 19.4, "unit": "mm"}
